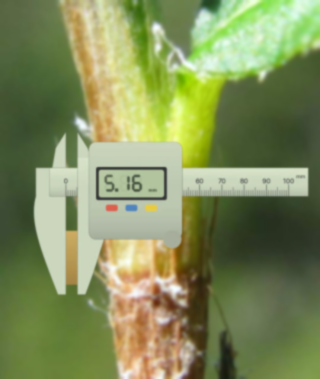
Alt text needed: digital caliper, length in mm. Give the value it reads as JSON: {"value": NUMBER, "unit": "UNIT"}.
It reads {"value": 5.16, "unit": "mm"}
